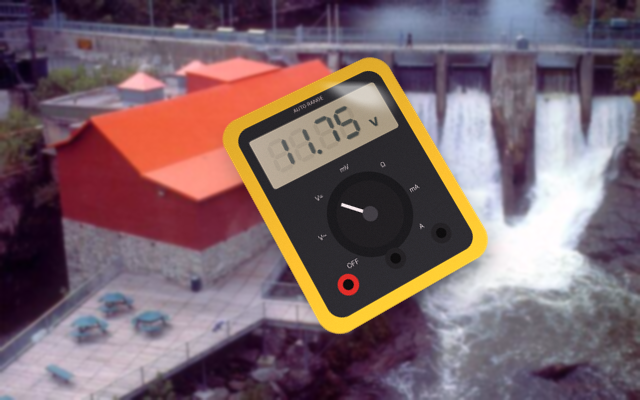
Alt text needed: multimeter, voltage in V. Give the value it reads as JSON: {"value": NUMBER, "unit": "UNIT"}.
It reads {"value": 11.75, "unit": "V"}
